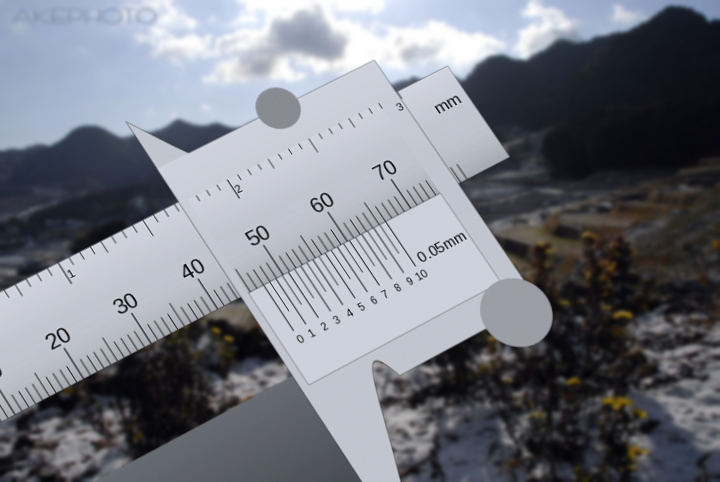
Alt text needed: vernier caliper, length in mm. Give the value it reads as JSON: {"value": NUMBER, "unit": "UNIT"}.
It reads {"value": 47.0, "unit": "mm"}
